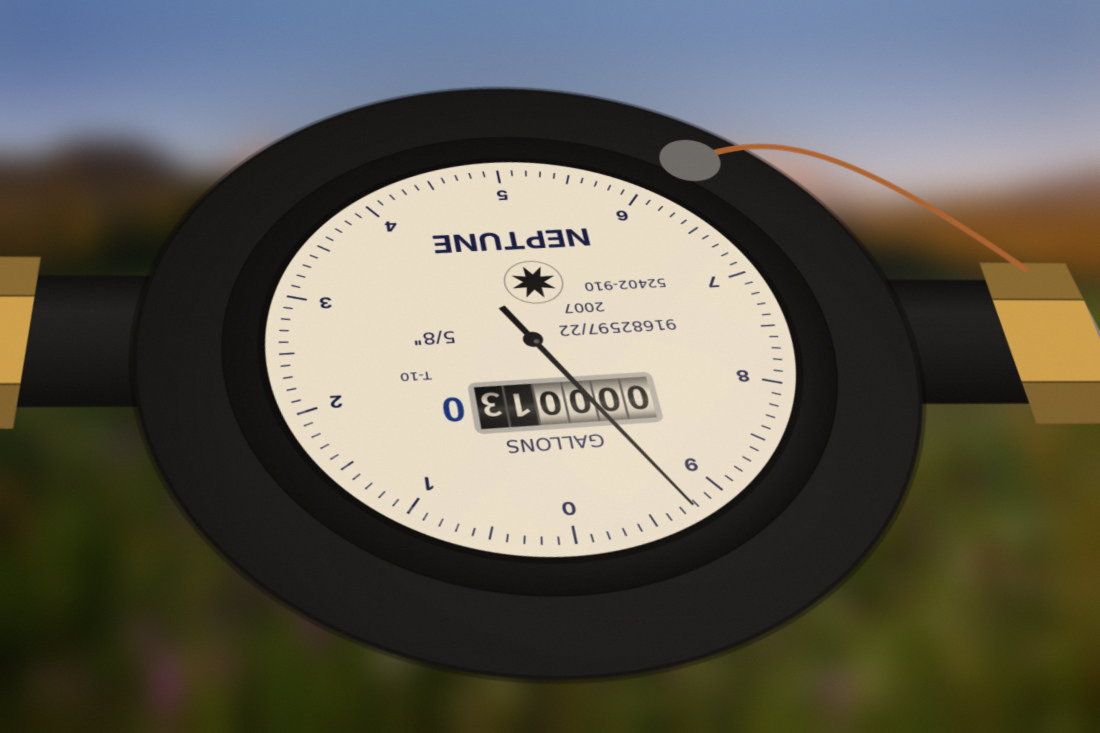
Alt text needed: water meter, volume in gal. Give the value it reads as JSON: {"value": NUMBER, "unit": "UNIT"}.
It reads {"value": 129.2, "unit": "gal"}
